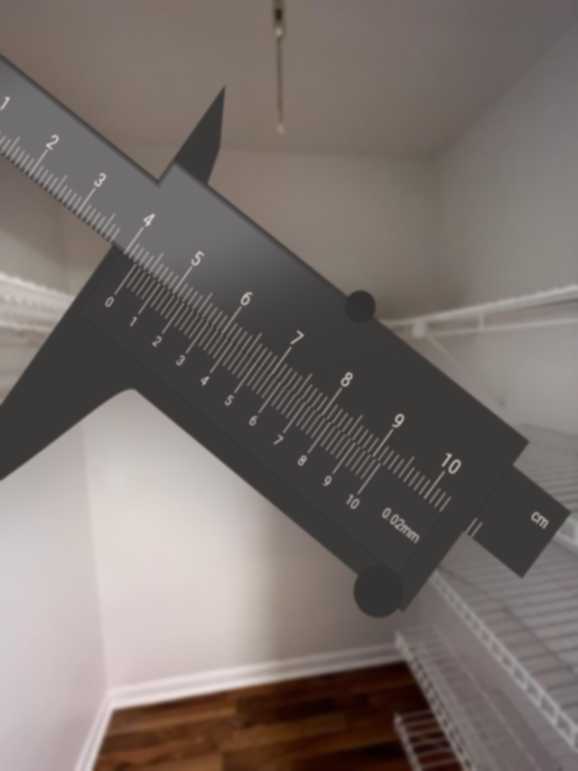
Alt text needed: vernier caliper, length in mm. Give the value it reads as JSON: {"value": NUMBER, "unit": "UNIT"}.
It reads {"value": 42.5, "unit": "mm"}
